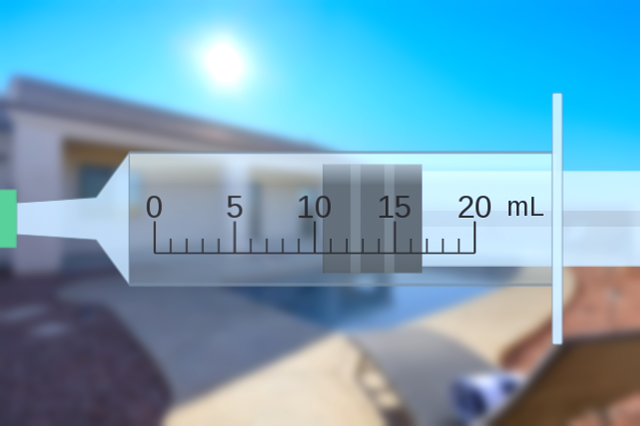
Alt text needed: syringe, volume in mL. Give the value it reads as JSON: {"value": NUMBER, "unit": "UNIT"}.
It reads {"value": 10.5, "unit": "mL"}
